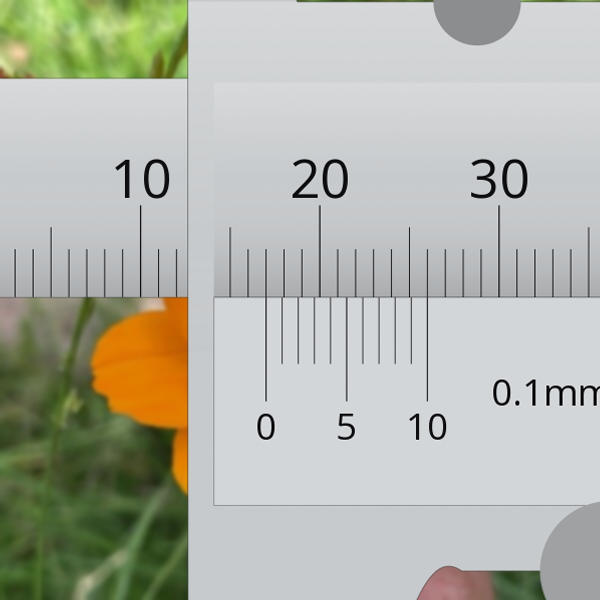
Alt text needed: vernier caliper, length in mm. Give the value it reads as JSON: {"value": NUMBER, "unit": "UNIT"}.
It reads {"value": 17.0, "unit": "mm"}
